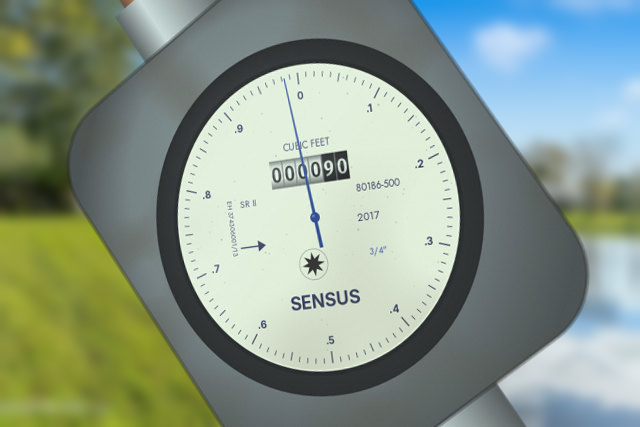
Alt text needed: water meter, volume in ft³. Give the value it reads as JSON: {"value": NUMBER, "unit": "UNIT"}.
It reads {"value": 89.98, "unit": "ft³"}
